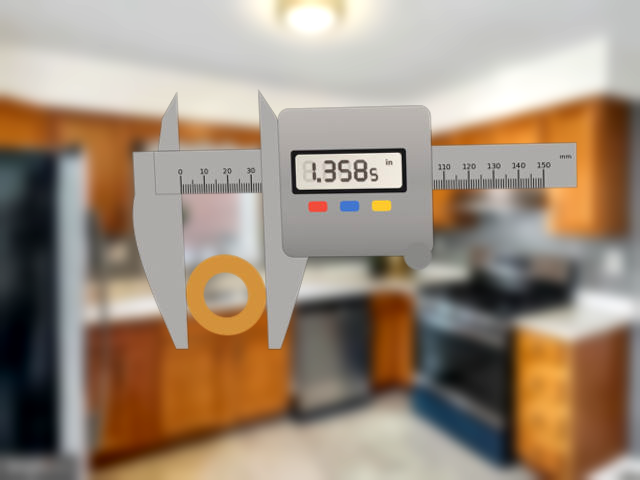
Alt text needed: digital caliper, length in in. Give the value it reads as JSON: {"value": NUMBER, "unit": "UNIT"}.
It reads {"value": 1.3585, "unit": "in"}
